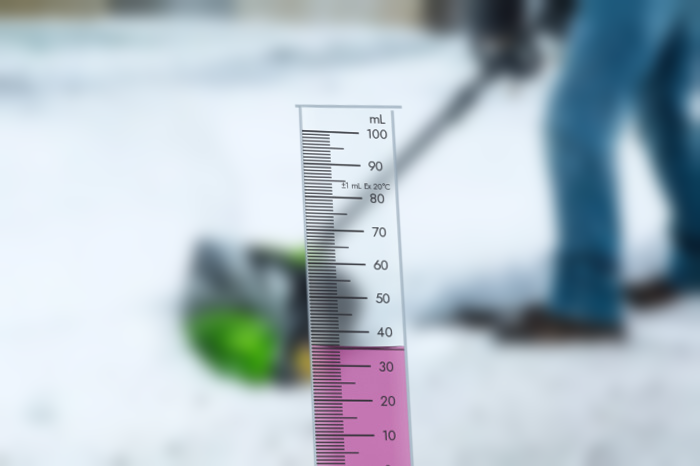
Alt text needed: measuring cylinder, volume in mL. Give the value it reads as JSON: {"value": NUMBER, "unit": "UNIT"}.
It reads {"value": 35, "unit": "mL"}
